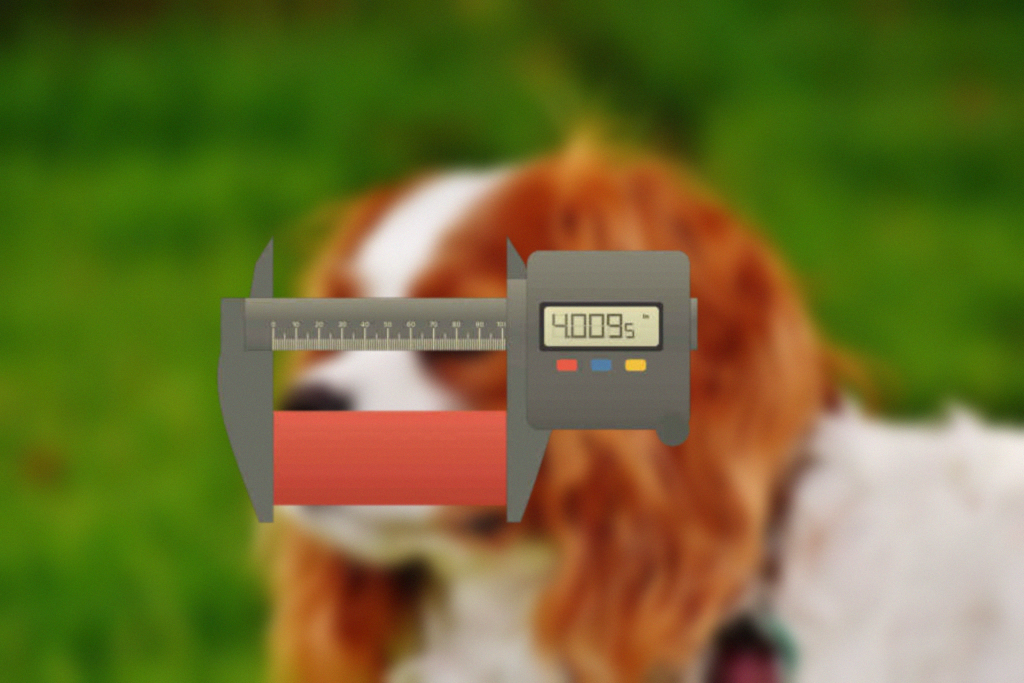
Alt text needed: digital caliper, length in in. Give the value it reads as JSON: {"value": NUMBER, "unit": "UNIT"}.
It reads {"value": 4.0095, "unit": "in"}
